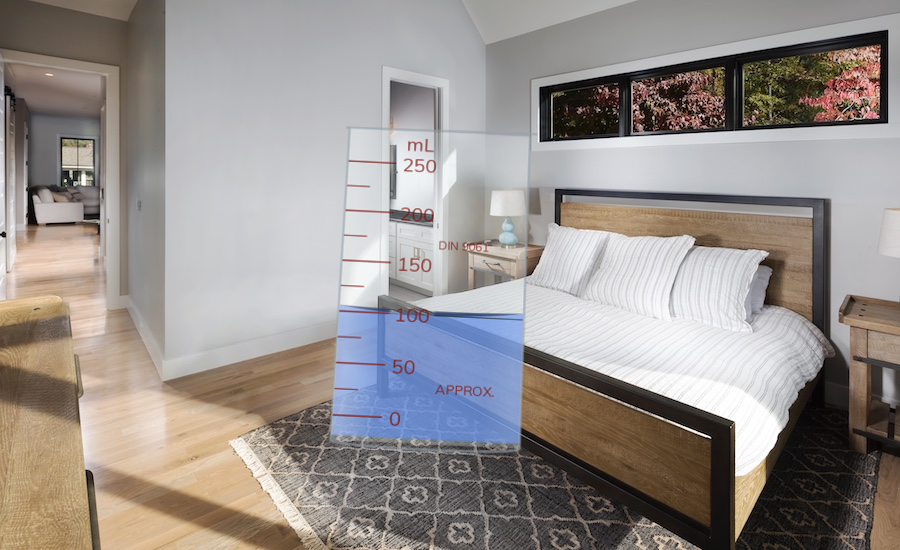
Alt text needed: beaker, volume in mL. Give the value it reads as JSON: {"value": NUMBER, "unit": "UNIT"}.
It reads {"value": 100, "unit": "mL"}
